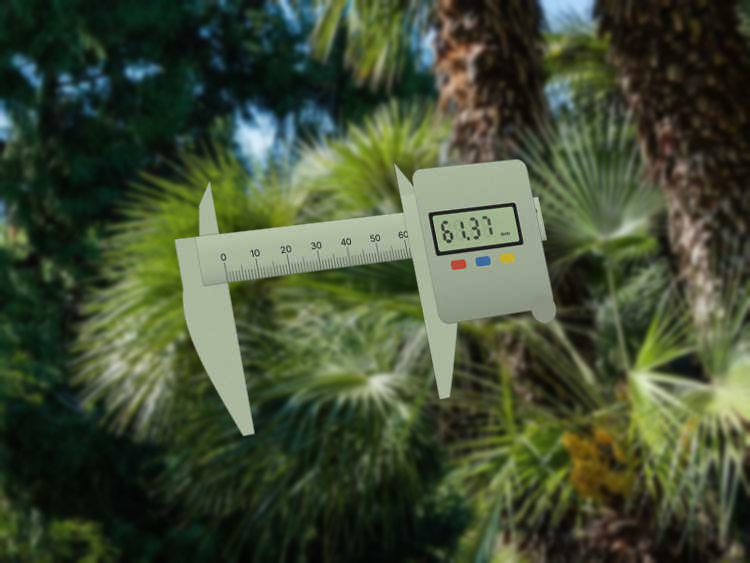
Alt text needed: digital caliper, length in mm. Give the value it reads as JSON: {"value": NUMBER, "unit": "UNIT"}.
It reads {"value": 61.37, "unit": "mm"}
